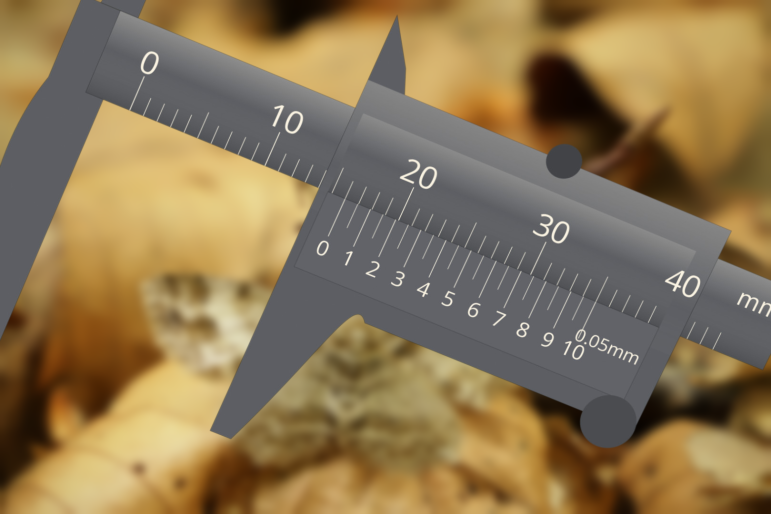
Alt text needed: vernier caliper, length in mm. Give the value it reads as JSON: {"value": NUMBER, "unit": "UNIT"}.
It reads {"value": 16.0, "unit": "mm"}
